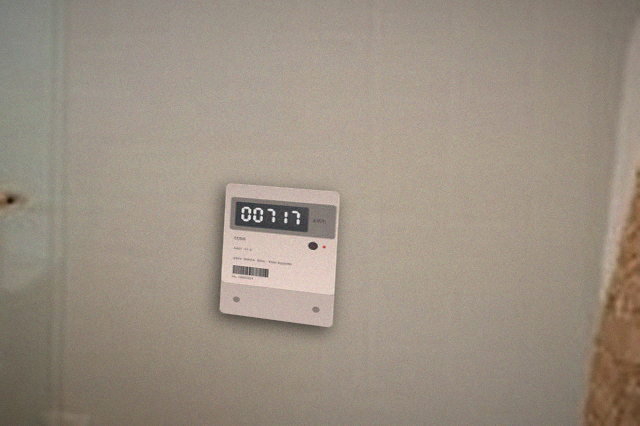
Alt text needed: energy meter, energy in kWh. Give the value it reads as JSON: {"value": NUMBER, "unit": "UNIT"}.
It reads {"value": 717, "unit": "kWh"}
